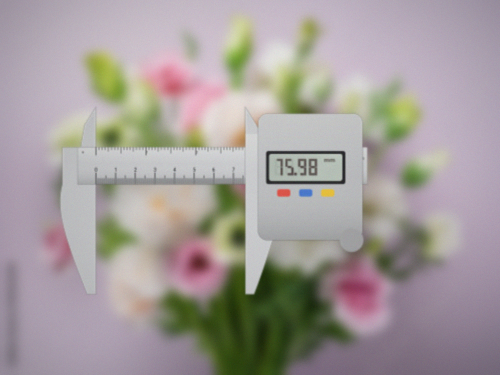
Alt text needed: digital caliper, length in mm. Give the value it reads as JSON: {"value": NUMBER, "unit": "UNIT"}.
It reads {"value": 75.98, "unit": "mm"}
